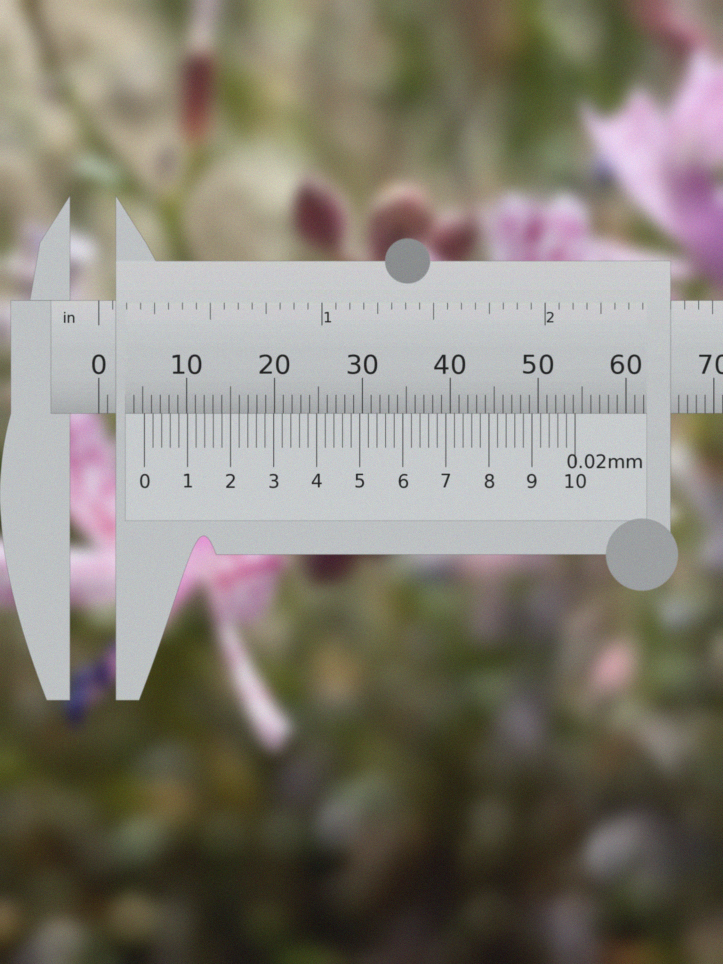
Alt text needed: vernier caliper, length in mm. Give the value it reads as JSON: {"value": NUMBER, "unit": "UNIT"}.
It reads {"value": 5.2, "unit": "mm"}
